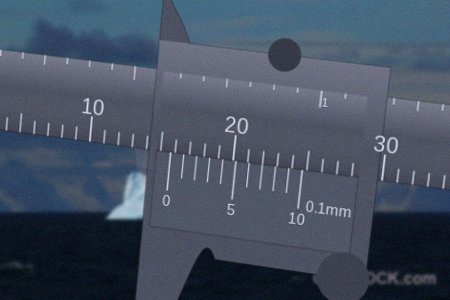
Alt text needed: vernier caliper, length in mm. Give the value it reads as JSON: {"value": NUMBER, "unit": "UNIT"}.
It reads {"value": 15.7, "unit": "mm"}
